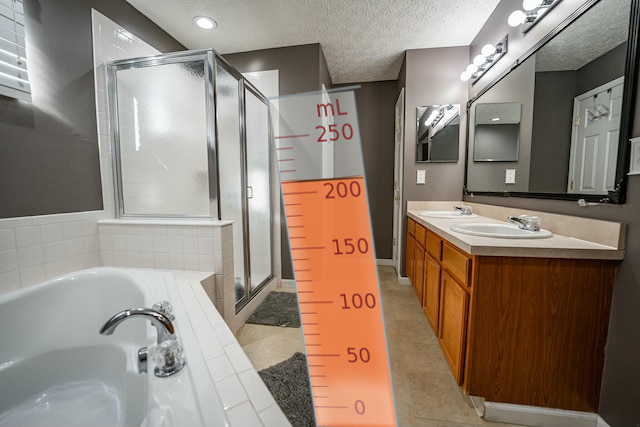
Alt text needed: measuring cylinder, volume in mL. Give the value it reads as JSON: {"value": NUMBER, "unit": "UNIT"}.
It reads {"value": 210, "unit": "mL"}
